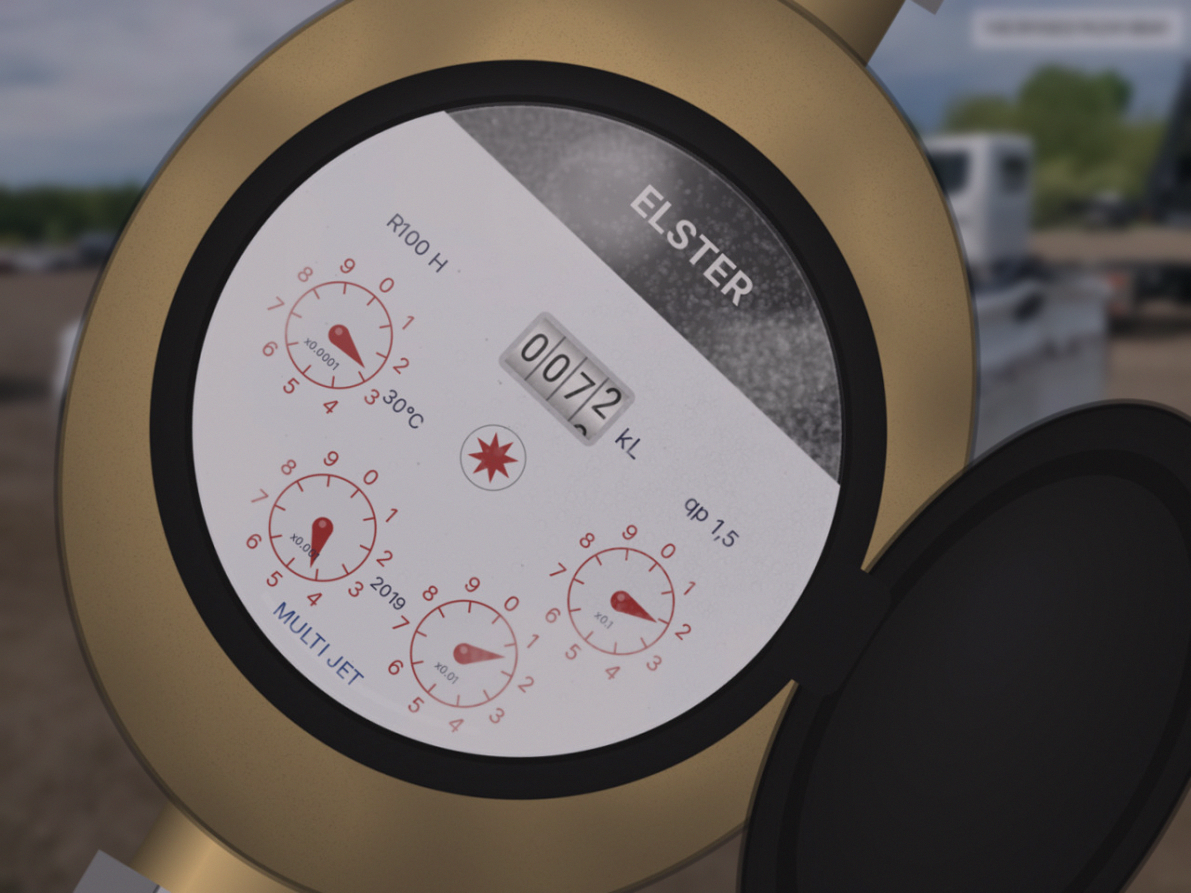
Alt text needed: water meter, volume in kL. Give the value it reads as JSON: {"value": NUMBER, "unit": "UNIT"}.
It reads {"value": 72.2142, "unit": "kL"}
